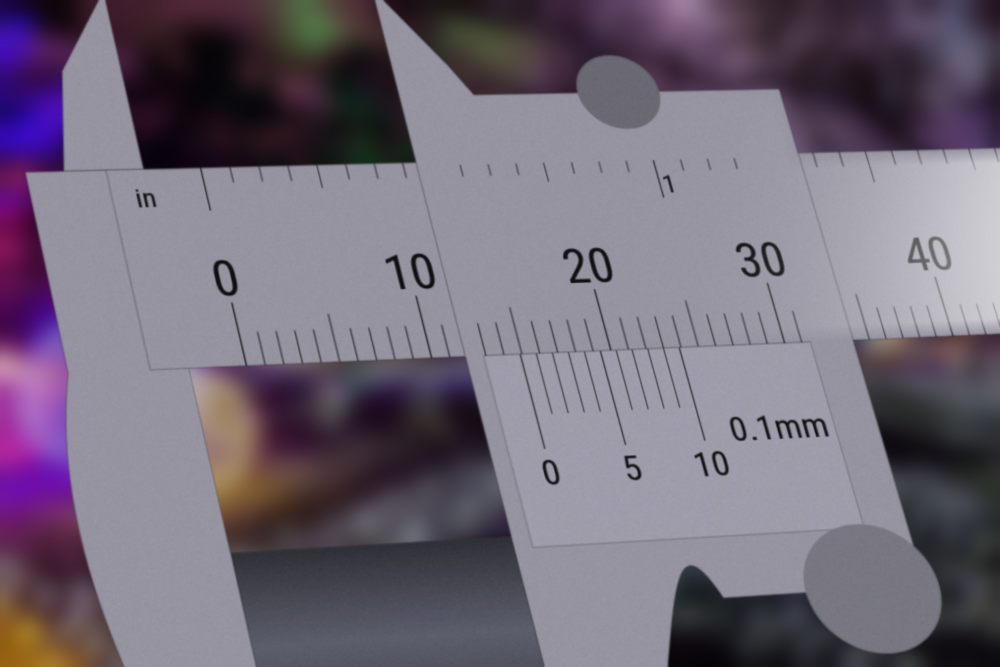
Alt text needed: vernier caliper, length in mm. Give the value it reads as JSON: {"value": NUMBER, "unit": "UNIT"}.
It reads {"value": 14.9, "unit": "mm"}
